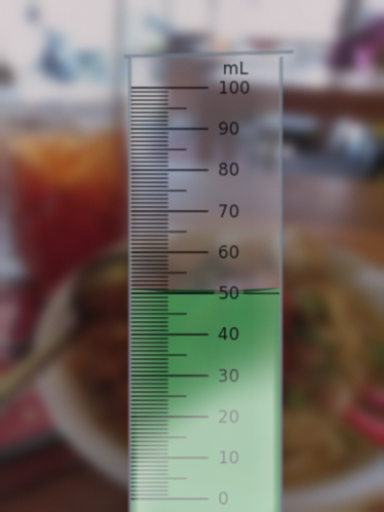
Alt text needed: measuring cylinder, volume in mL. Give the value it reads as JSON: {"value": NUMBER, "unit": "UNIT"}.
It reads {"value": 50, "unit": "mL"}
